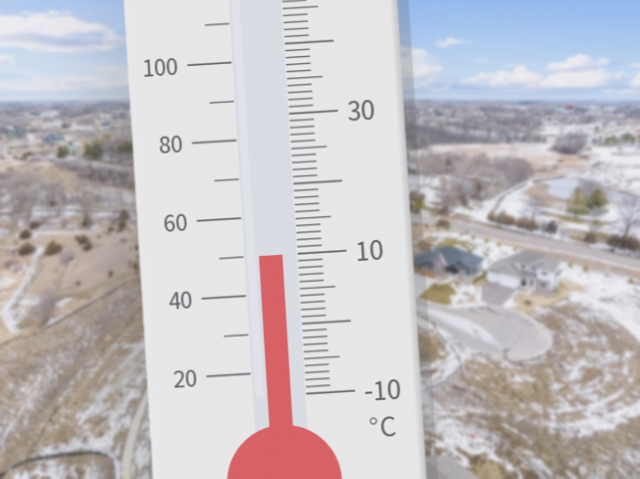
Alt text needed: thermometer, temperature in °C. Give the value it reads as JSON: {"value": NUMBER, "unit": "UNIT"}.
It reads {"value": 10, "unit": "°C"}
